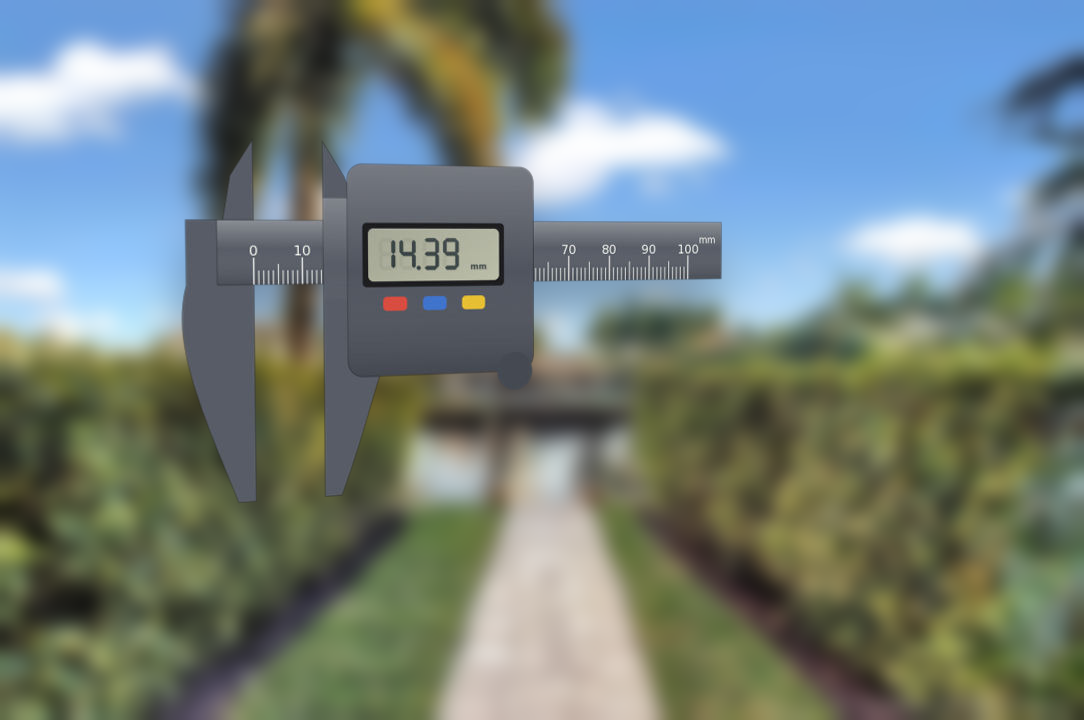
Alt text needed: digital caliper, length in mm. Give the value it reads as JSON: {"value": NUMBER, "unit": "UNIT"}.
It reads {"value": 14.39, "unit": "mm"}
